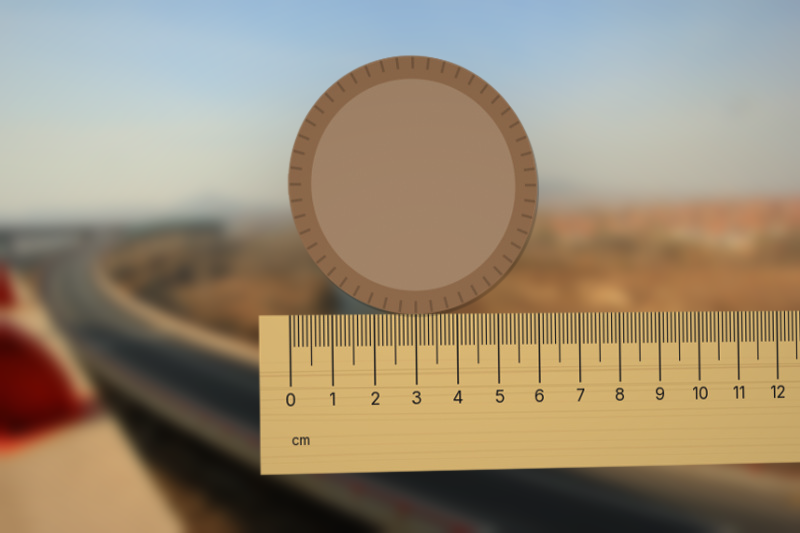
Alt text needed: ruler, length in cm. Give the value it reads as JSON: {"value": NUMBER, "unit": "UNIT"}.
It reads {"value": 6, "unit": "cm"}
